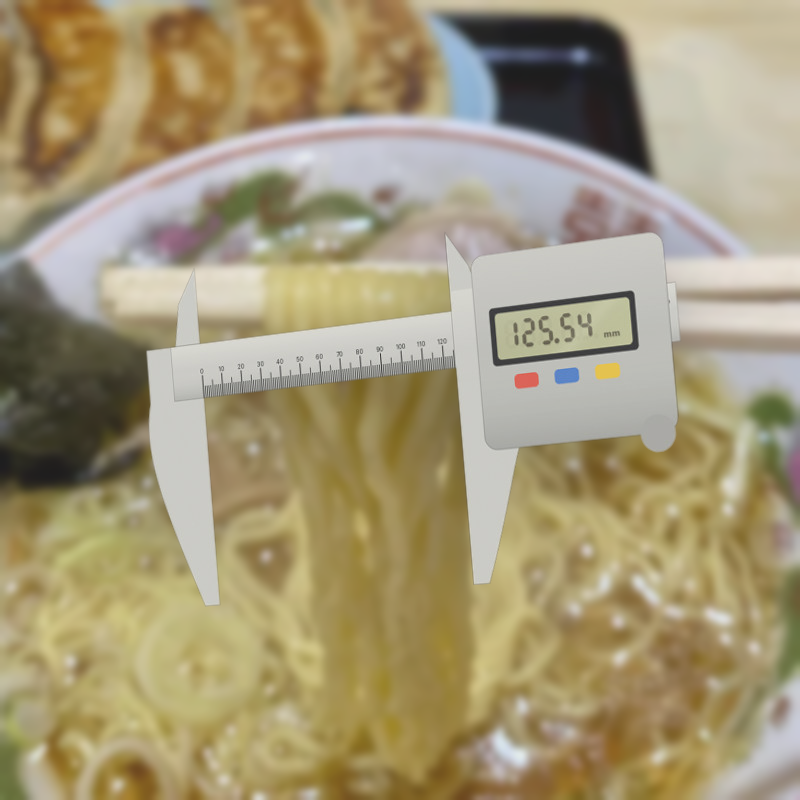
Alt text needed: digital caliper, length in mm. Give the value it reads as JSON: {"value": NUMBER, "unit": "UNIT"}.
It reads {"value": 125.54, "unit": "mm"}
